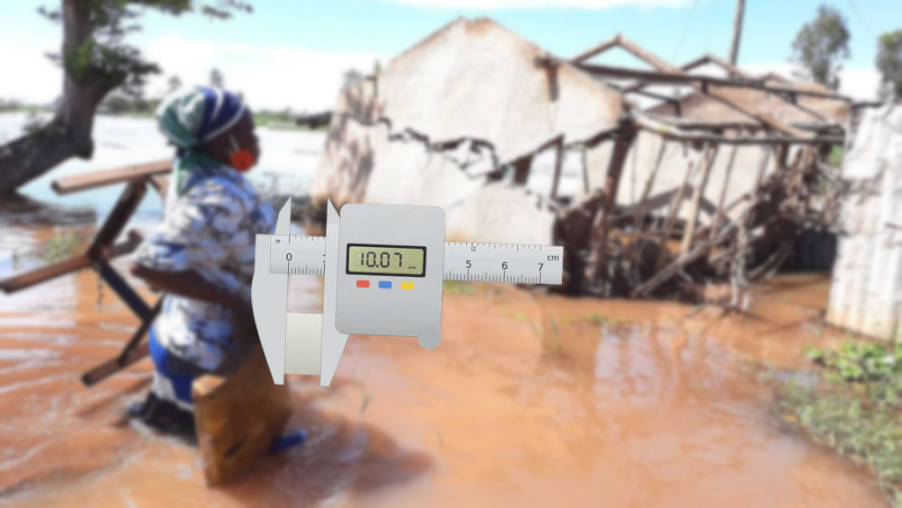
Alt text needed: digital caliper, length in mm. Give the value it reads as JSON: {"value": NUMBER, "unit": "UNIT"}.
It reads {"value": 10.07, "unit": "mm"}
